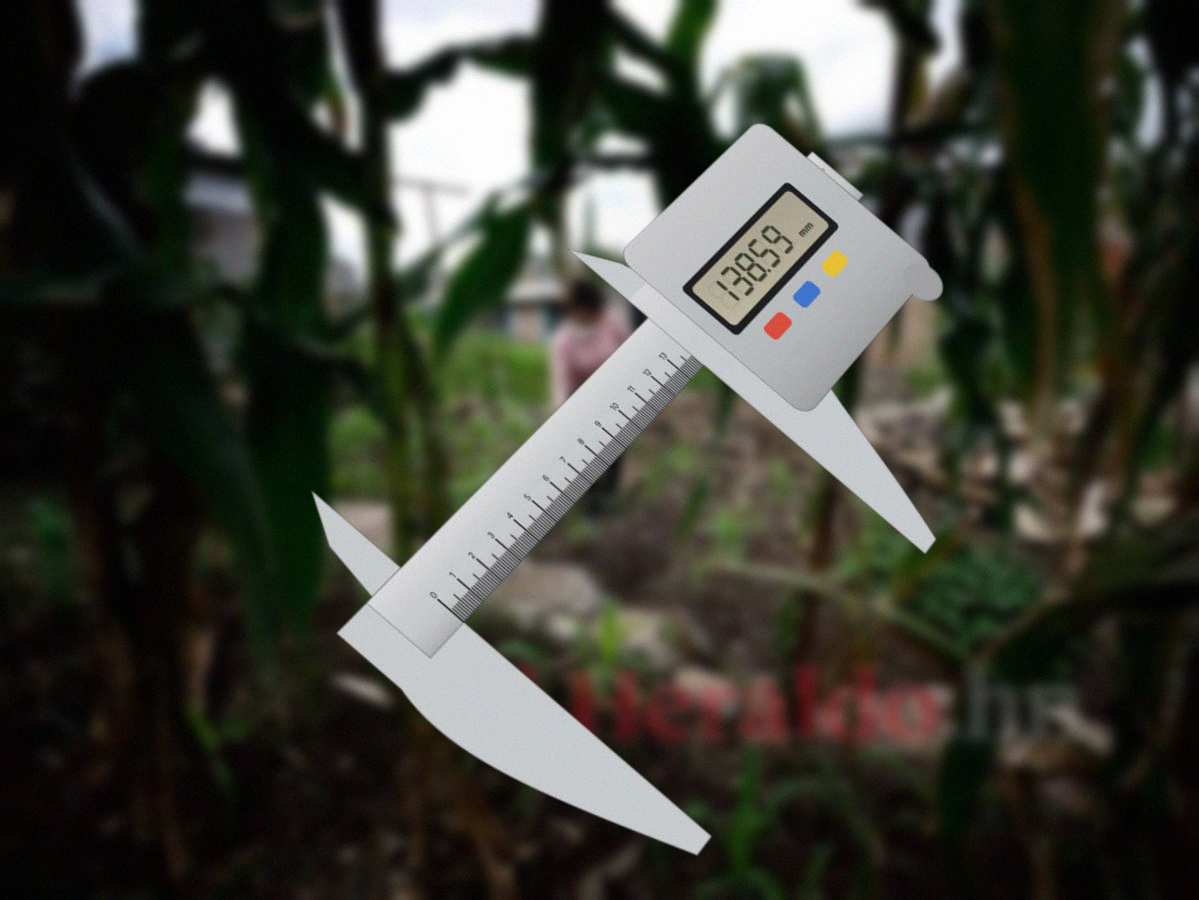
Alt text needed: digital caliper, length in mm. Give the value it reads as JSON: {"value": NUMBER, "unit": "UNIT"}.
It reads {"value": 138.59, "unit": "mm"}
